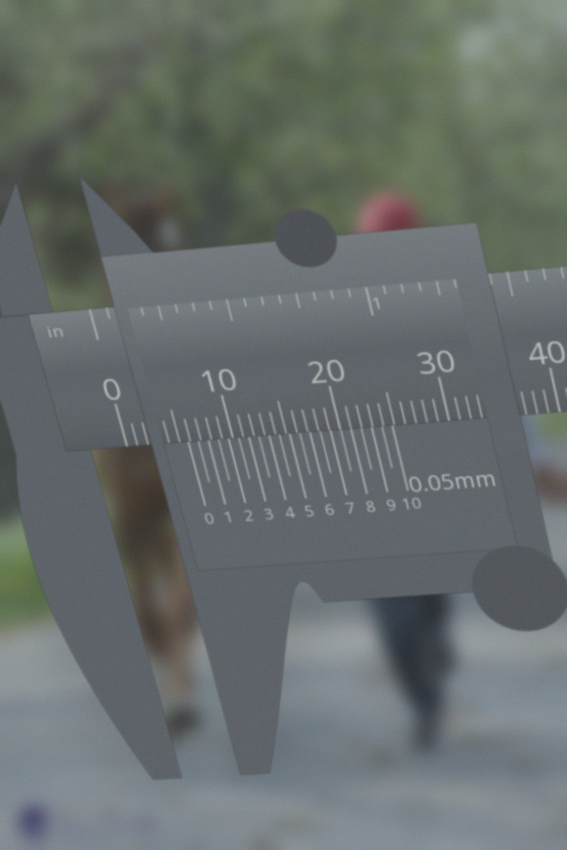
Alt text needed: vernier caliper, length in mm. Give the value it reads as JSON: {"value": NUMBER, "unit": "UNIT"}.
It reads {"value": 5.8, "unit": "mm"}
